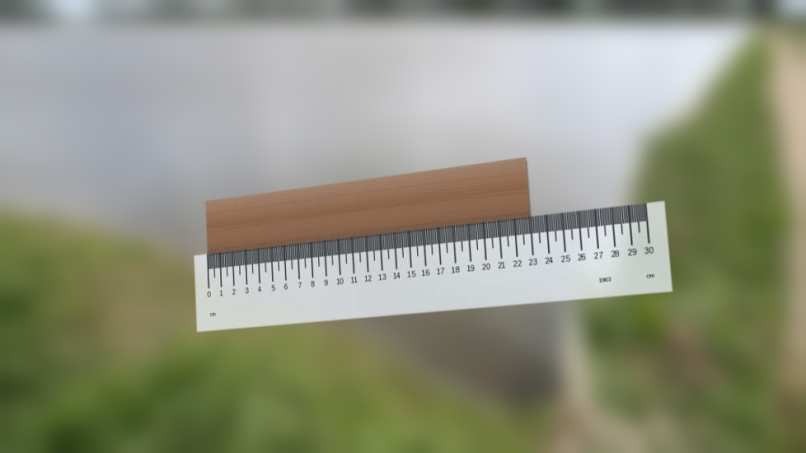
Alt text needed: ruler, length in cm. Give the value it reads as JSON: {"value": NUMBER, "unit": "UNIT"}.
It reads {"value": 23, "unit": "cm"}
